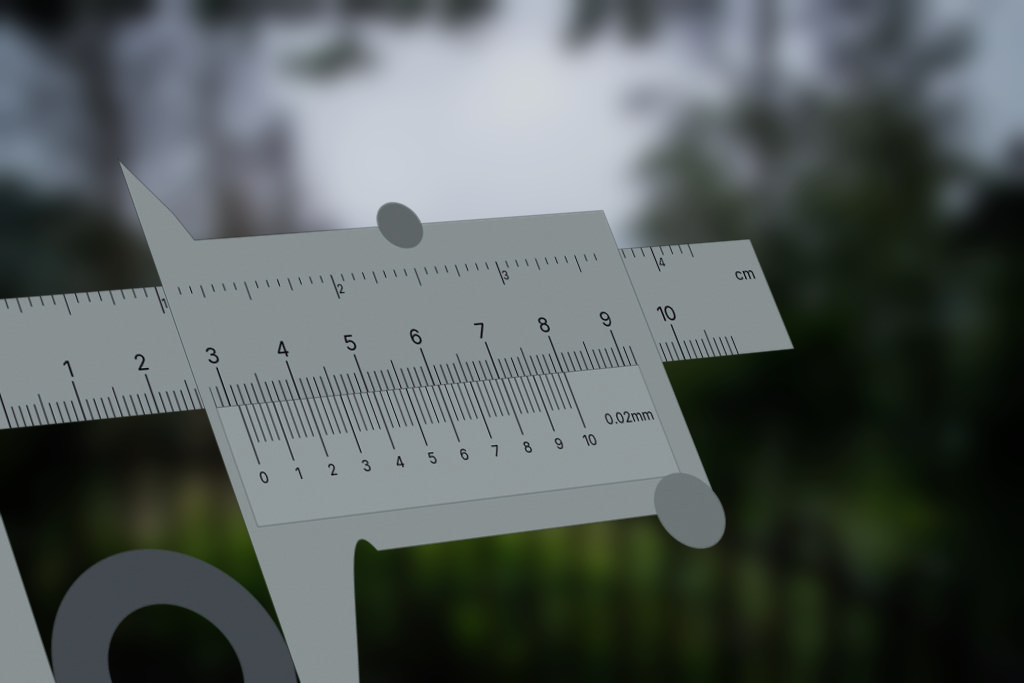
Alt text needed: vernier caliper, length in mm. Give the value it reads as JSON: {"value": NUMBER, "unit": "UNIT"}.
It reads {"value": 31.2, "unit": "mm"}
